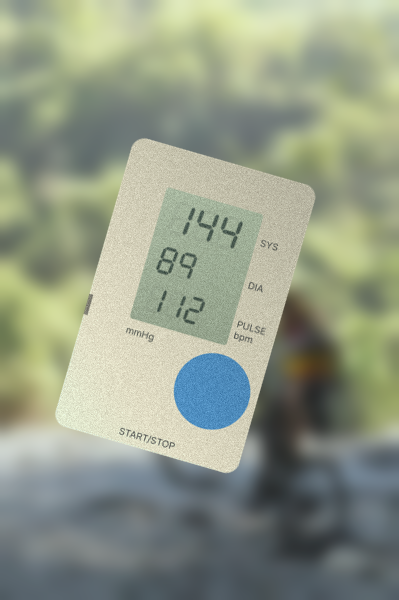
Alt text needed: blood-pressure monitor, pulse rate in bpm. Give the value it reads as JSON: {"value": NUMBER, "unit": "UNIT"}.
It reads {"value": 112, "unit": "bpm"}
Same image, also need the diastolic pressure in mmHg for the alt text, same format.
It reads {"value": 89, "unit": "mmHg"}
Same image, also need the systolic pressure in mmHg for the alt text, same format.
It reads {"value": 144, "unit": "mmHg"}
